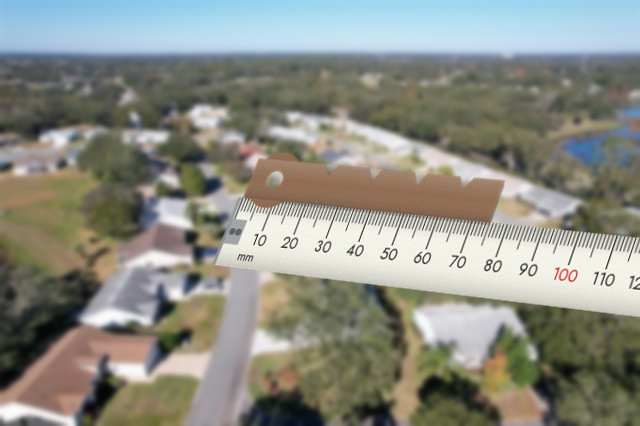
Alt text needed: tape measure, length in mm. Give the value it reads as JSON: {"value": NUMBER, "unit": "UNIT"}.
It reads {"value": 75, "unit": "mm"}
